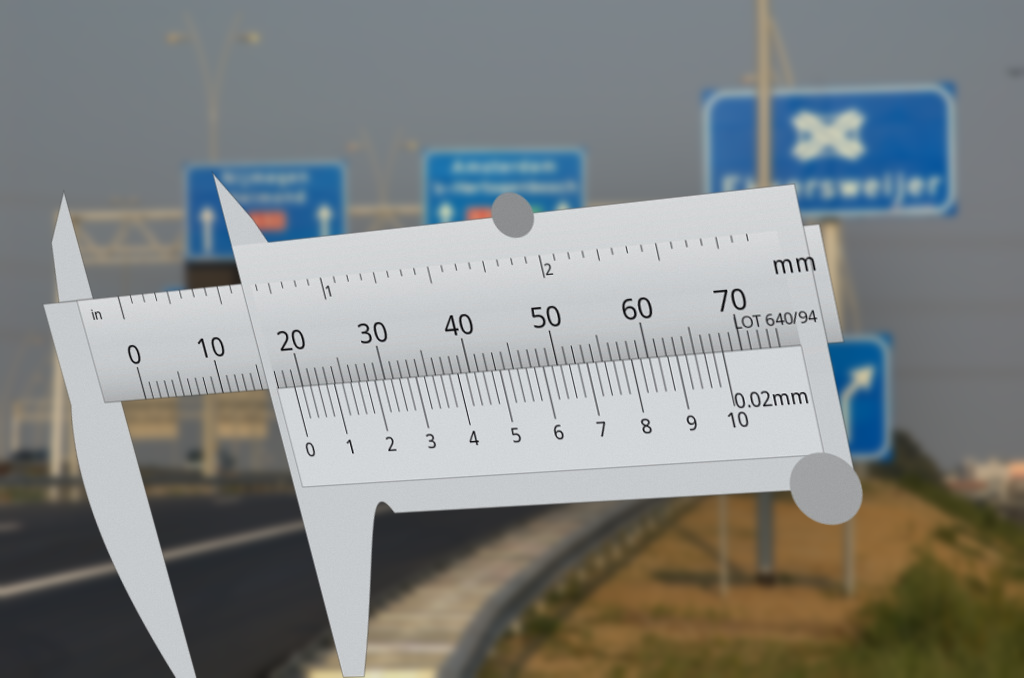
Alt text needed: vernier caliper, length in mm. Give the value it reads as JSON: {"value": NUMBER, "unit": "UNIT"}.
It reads {"value": 19.0, "unit": "mm"}
